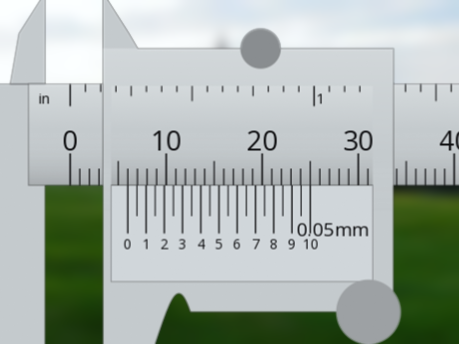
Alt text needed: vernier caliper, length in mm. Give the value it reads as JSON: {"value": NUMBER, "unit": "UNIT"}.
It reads {"value": 6.0, "unit": "mm"}
